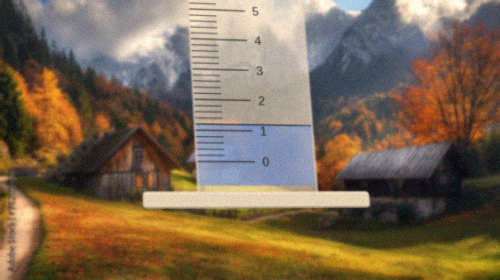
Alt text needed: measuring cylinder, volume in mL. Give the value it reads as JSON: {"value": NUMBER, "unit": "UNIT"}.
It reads {"value": 1.2, "unit": "mL"}
